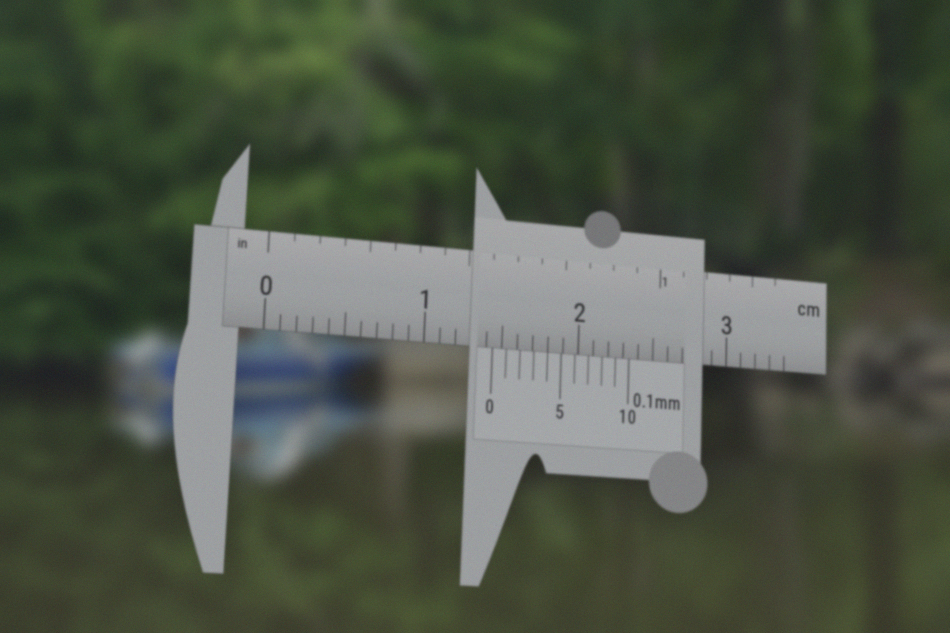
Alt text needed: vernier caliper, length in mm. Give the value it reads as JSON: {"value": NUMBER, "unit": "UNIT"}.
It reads {"value": 14.4, "unit": "mm"}
